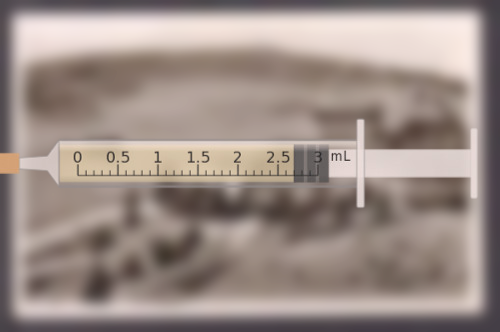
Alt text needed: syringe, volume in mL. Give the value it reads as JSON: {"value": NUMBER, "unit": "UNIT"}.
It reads {"value": 2.7, "unit": "mL"}
